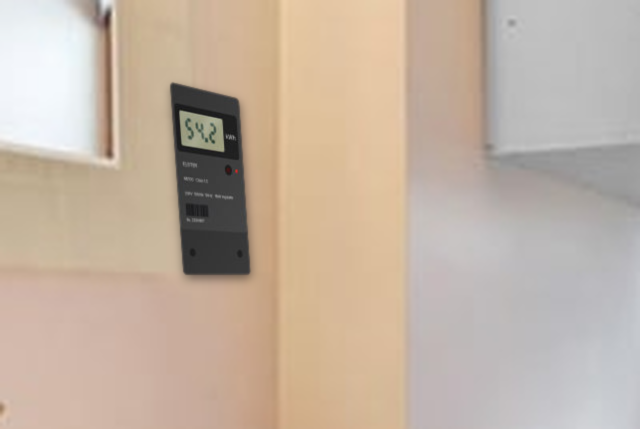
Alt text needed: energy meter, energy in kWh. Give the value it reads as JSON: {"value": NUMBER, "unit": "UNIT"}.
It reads {"value": 54.2, "unit": "kWh"}
